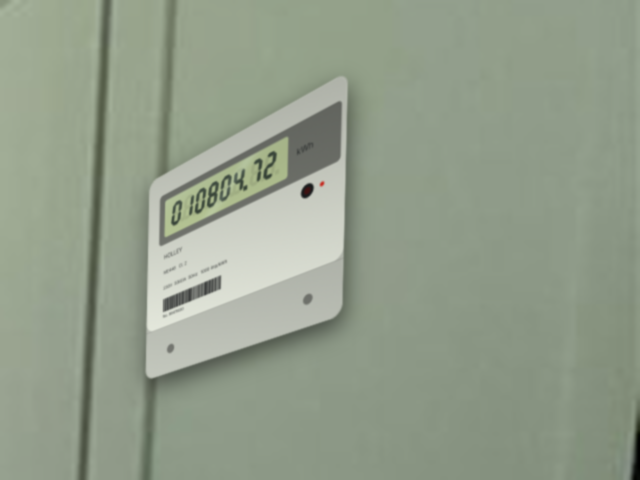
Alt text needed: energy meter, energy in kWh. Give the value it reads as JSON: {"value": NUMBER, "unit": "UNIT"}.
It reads {"value": 10804.72, "unit": "kWh"}
